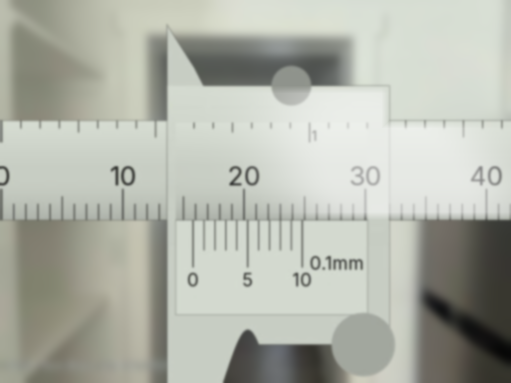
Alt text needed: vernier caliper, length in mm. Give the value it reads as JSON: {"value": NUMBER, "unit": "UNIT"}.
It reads {"value": 15.8, "unit": "mm"}
